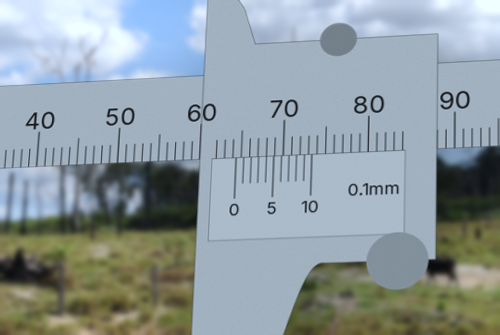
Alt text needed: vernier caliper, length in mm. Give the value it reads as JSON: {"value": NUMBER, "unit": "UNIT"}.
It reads {"value": 64.4, "unit": "mm"}
